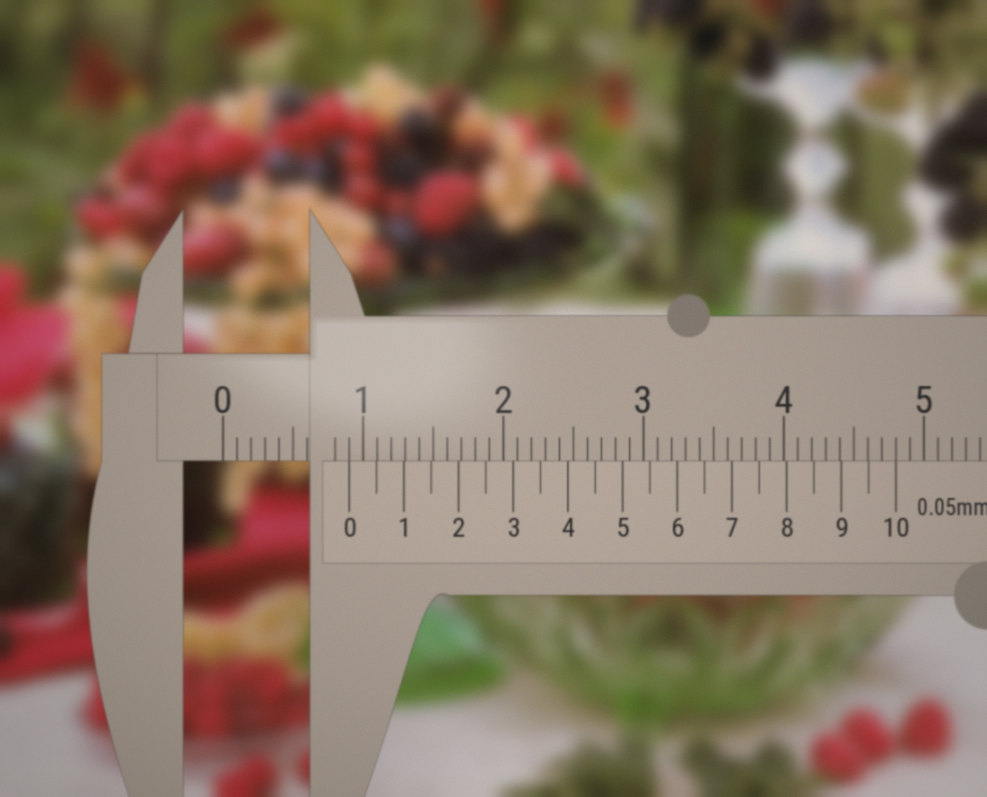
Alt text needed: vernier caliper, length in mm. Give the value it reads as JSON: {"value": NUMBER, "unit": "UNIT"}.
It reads {"value": 9.0, "unit": "mm"}
